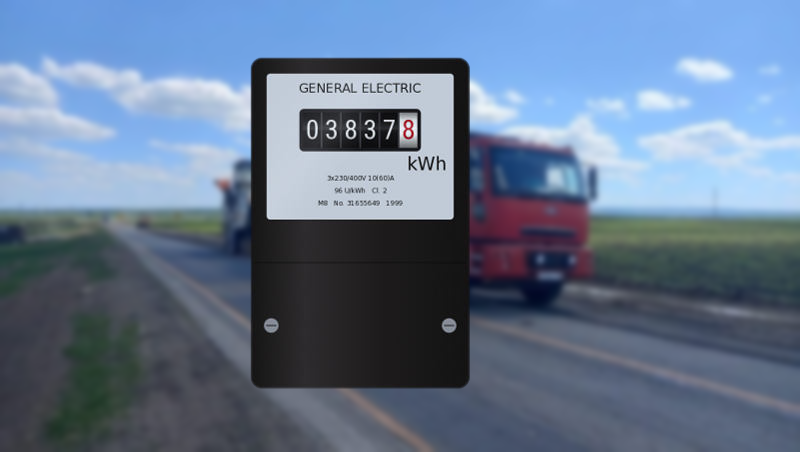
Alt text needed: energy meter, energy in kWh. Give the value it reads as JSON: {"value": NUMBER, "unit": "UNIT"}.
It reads {"value": 3837.8, "unit": "kWh"}
